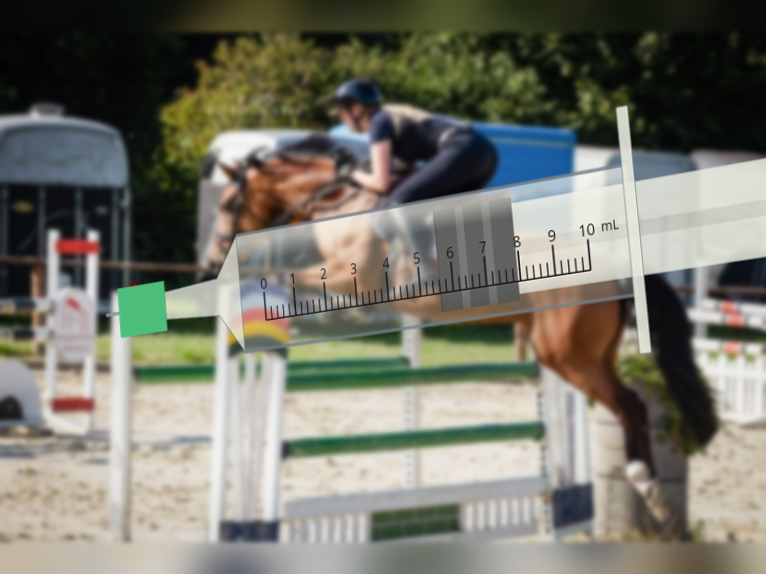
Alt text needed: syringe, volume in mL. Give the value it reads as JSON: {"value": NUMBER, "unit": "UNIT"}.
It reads {"value": 5.6, "unit": "mL"}
